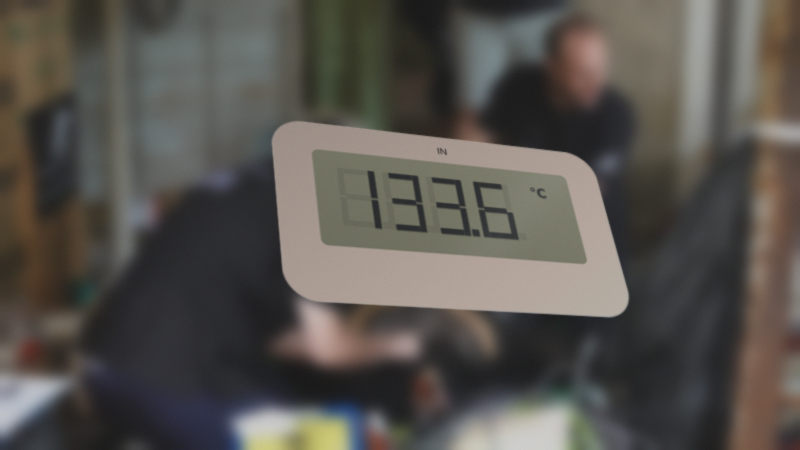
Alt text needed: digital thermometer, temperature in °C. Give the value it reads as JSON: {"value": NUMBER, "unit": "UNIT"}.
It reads {"value": 133.6, "unit": "°C"}
